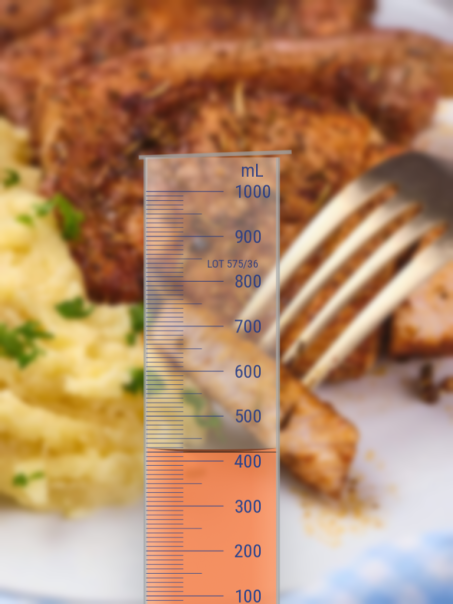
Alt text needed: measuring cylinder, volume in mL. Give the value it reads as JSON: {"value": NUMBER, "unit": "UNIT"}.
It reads {"value": 420, "unit": "mL"}
